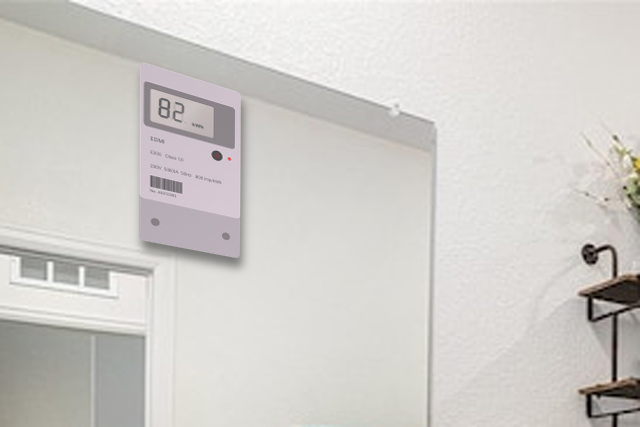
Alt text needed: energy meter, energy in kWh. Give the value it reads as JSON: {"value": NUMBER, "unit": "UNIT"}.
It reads {"value": 82, "unit": "kWh"}
